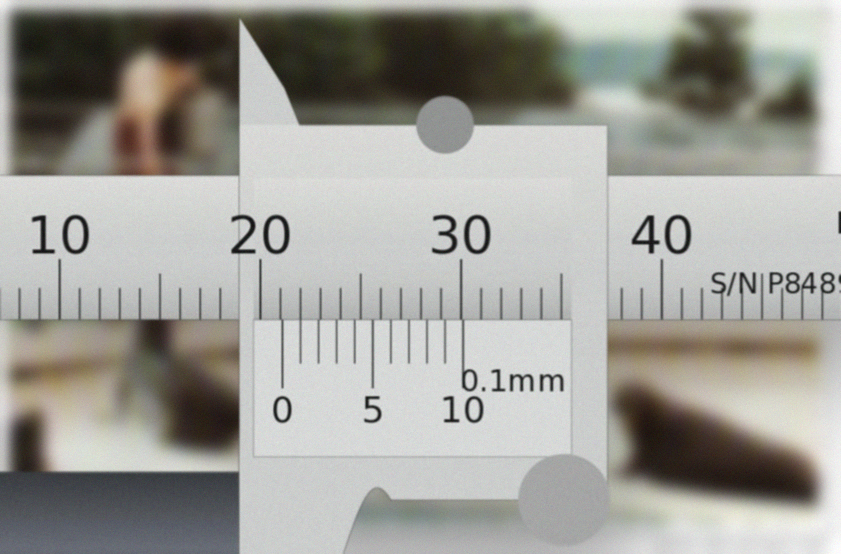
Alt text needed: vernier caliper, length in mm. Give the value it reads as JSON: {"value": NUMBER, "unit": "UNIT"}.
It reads {"value": 21.1, "unit": "mm"}
